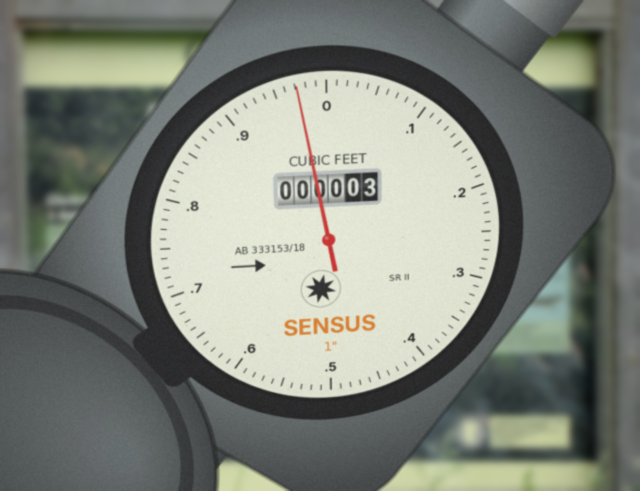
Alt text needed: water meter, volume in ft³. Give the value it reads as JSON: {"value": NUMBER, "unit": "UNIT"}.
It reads {"value": 2.97, "unit": "ft³"}
